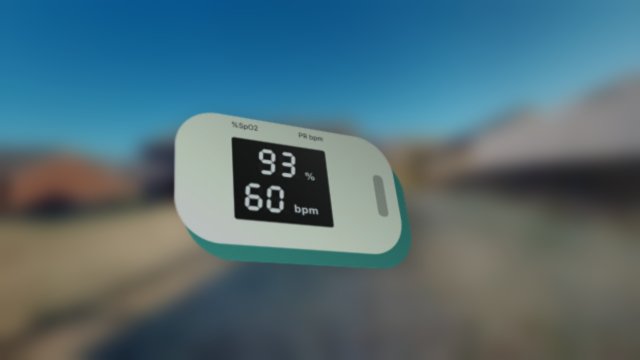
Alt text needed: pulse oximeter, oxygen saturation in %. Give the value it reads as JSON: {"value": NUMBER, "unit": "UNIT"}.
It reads {"value": 93, "unit": "%"}
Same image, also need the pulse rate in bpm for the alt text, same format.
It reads {"value": 60, "unit": "bpm"}
